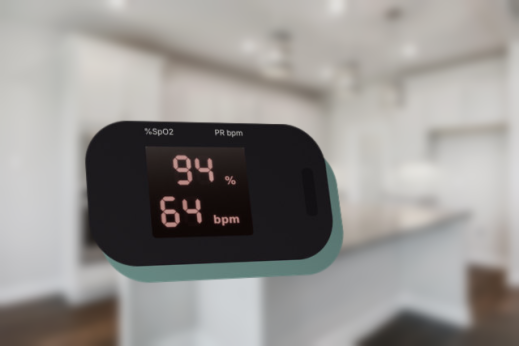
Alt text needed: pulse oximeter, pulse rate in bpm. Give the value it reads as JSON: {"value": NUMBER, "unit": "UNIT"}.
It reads {"value": 64, "unit": "bpm"}
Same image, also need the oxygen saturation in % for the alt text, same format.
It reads {"value": 94, "unit": "%"}
